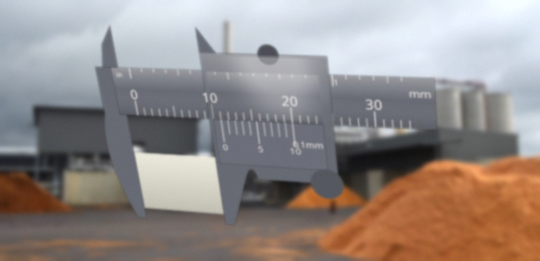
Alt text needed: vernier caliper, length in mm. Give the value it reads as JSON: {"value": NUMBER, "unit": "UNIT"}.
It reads {"value": 11.0, "unit": "mm"}
